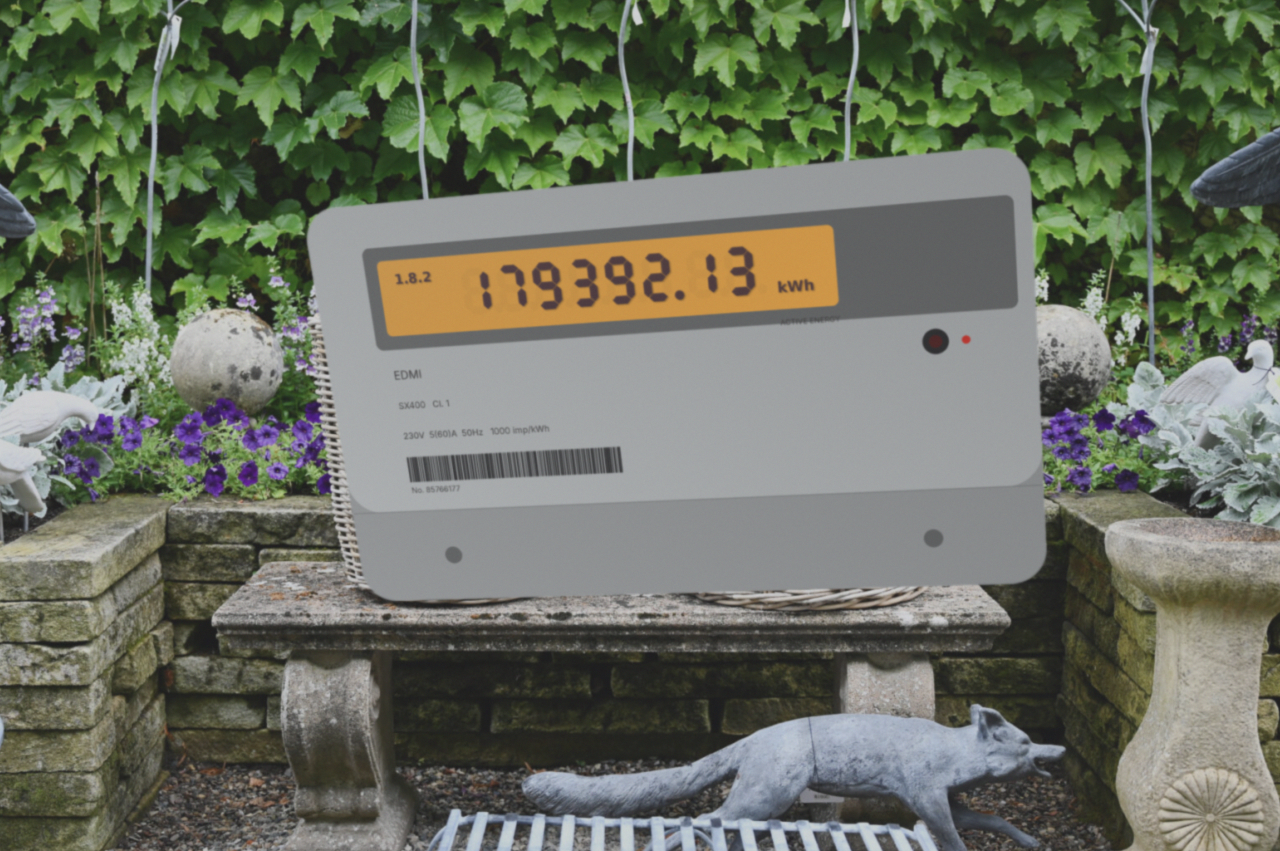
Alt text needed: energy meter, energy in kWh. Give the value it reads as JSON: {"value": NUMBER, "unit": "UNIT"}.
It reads {"value": 179392.13, "unit": "kWh"}
